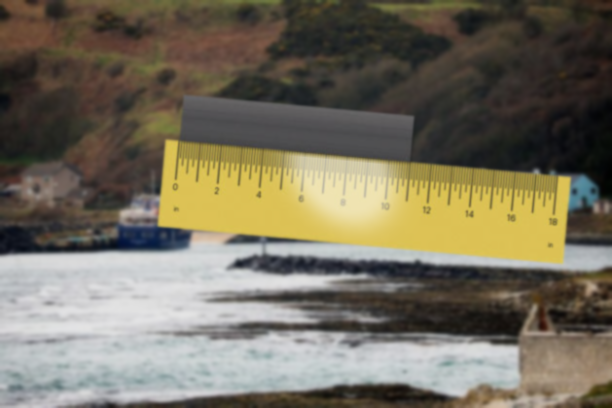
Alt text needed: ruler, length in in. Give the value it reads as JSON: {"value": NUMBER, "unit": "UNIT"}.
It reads {"value": 11, "unit": "in"}
